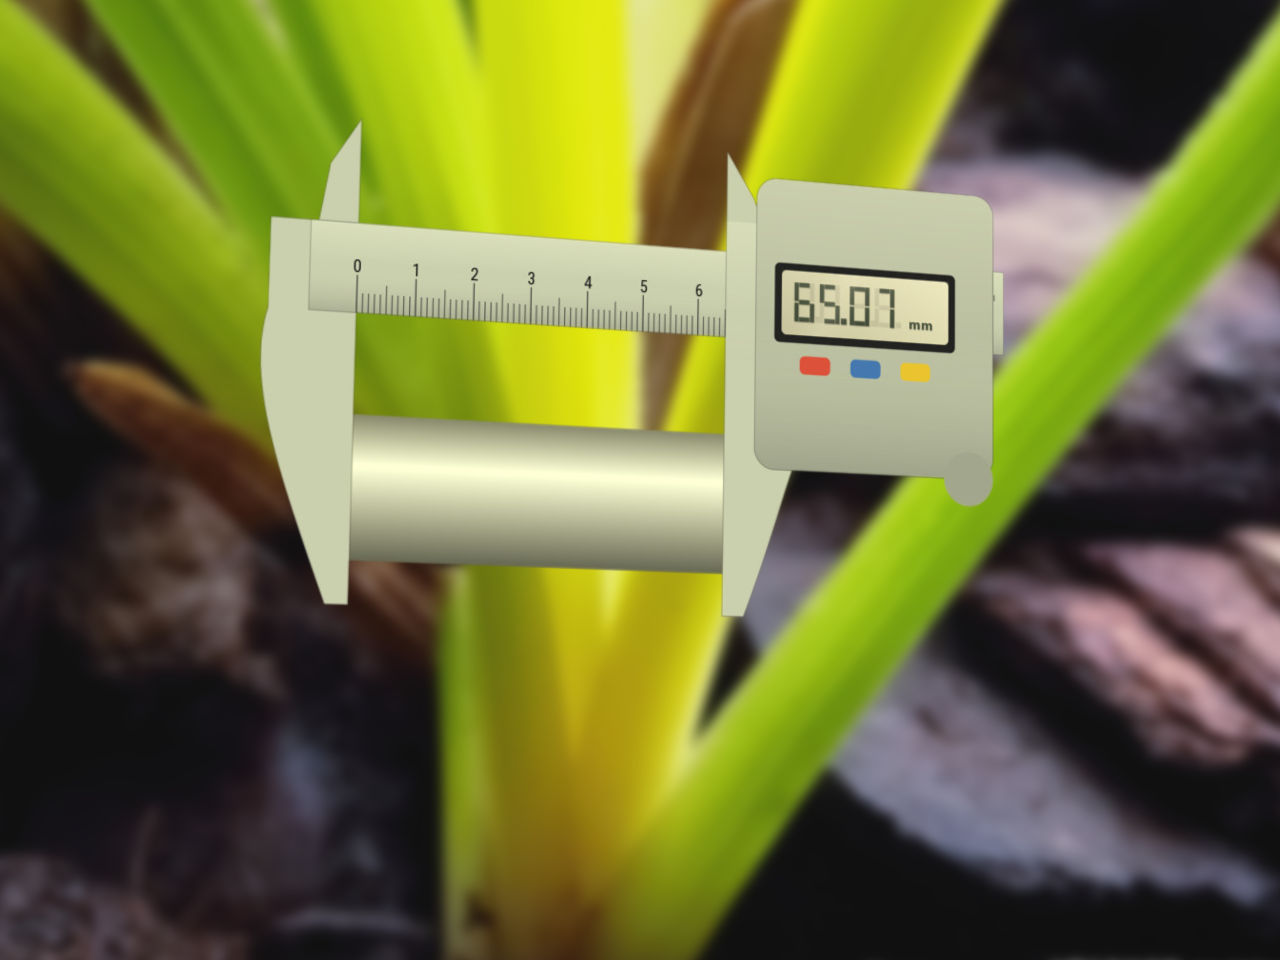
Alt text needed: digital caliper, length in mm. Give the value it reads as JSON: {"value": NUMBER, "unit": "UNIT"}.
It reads {"value": 65.07, "unit": "mm"}
